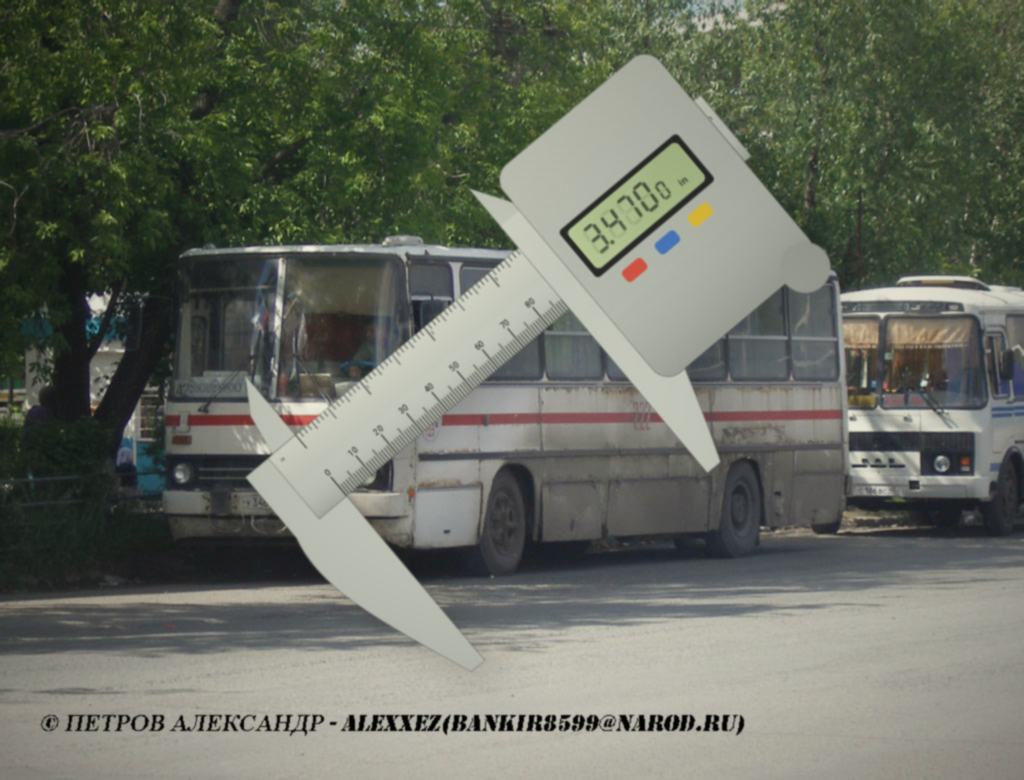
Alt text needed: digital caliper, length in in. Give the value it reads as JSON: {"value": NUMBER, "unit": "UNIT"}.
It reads {"value": 3.4700, "unit": "in"}
